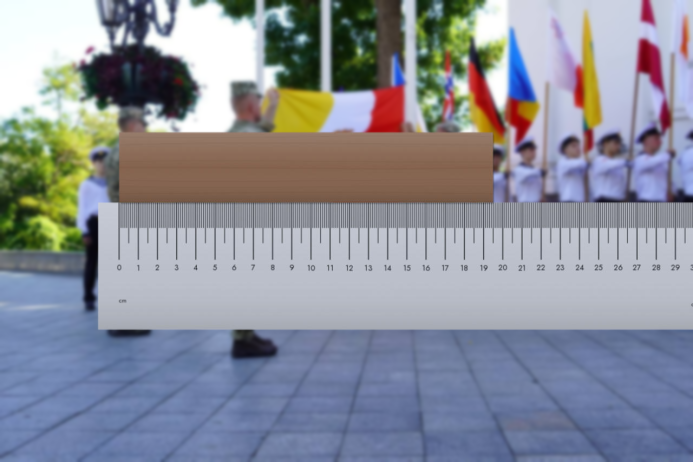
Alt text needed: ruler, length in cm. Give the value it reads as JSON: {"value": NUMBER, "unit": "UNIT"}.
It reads {"value": 19.5, "unit": "cm"}
